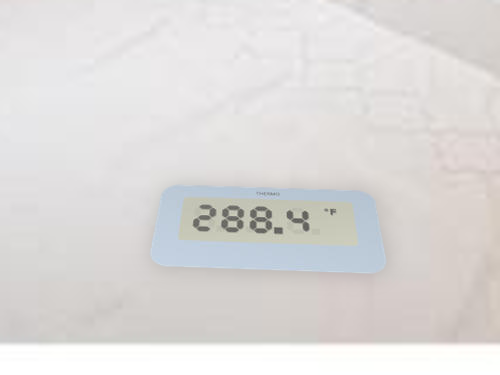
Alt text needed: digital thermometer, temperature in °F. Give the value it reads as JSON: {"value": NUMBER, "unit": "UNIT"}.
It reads {"value": 288.4, "unit": "°F"}
